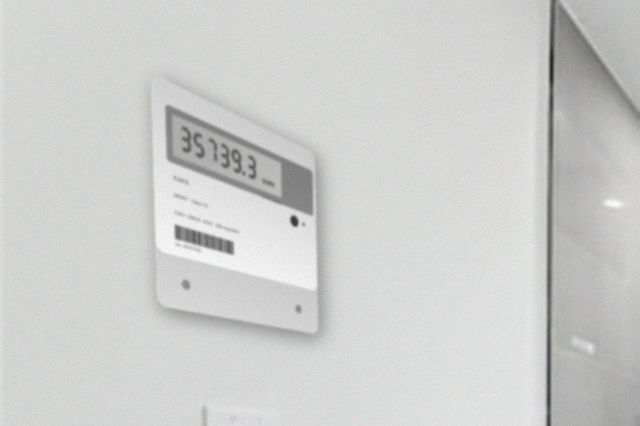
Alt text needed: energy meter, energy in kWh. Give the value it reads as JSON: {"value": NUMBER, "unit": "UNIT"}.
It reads {"value": 35739.3, "unit": "kWh"}
